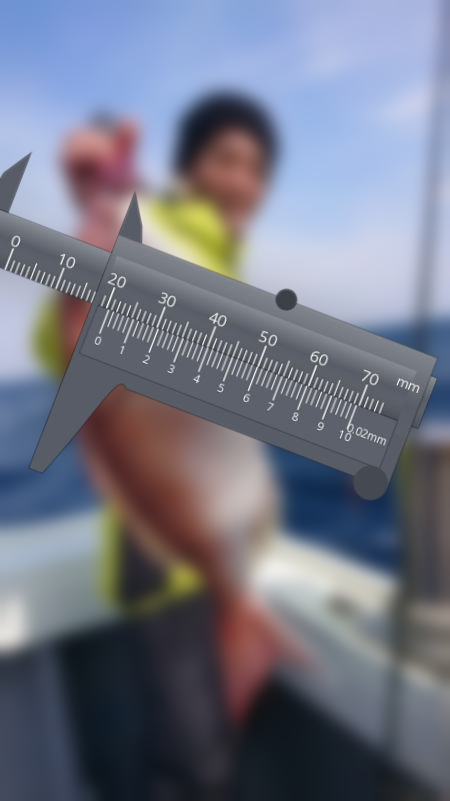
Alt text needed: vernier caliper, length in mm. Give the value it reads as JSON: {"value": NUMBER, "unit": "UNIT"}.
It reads {"value": 20.5, "unit": "mm"}
